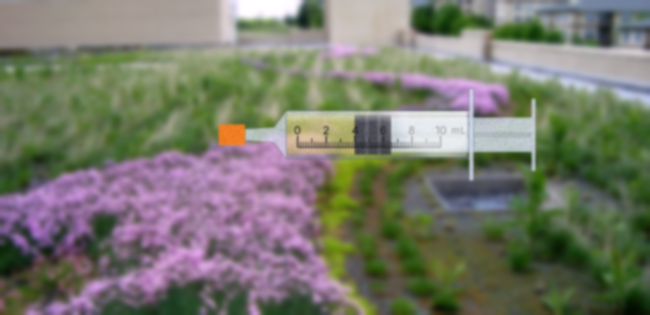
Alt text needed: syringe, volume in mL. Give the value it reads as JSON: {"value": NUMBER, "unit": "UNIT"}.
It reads {"value": 4, "unit": "mL"}
